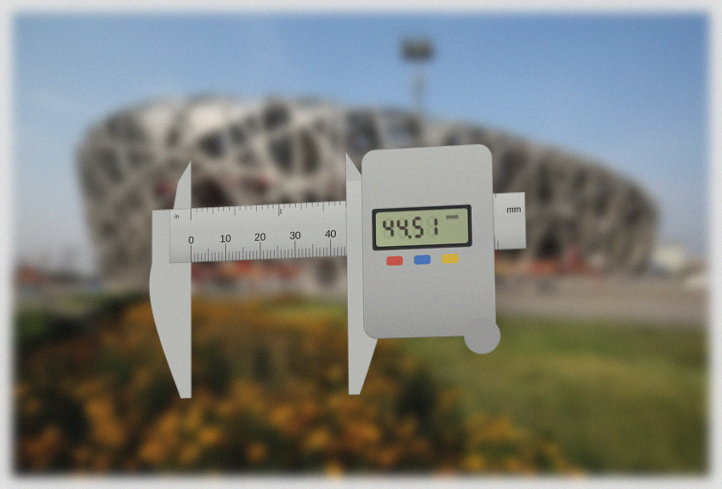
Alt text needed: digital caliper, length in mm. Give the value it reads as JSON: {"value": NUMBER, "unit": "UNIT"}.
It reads {"value": 44.51, "unit": "mm"}
